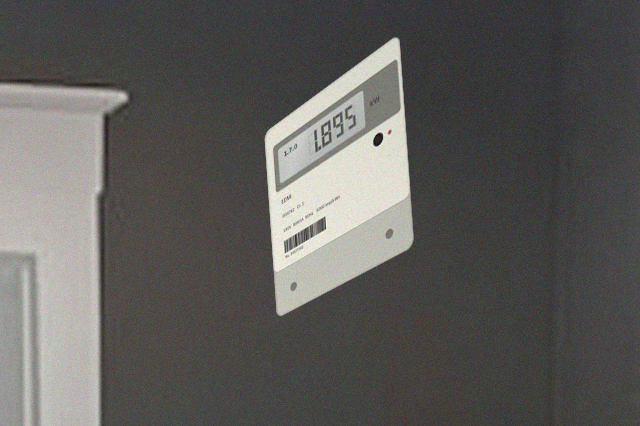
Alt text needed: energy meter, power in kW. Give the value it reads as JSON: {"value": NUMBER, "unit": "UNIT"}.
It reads {"value": 1.895, "unit": "kW"}
